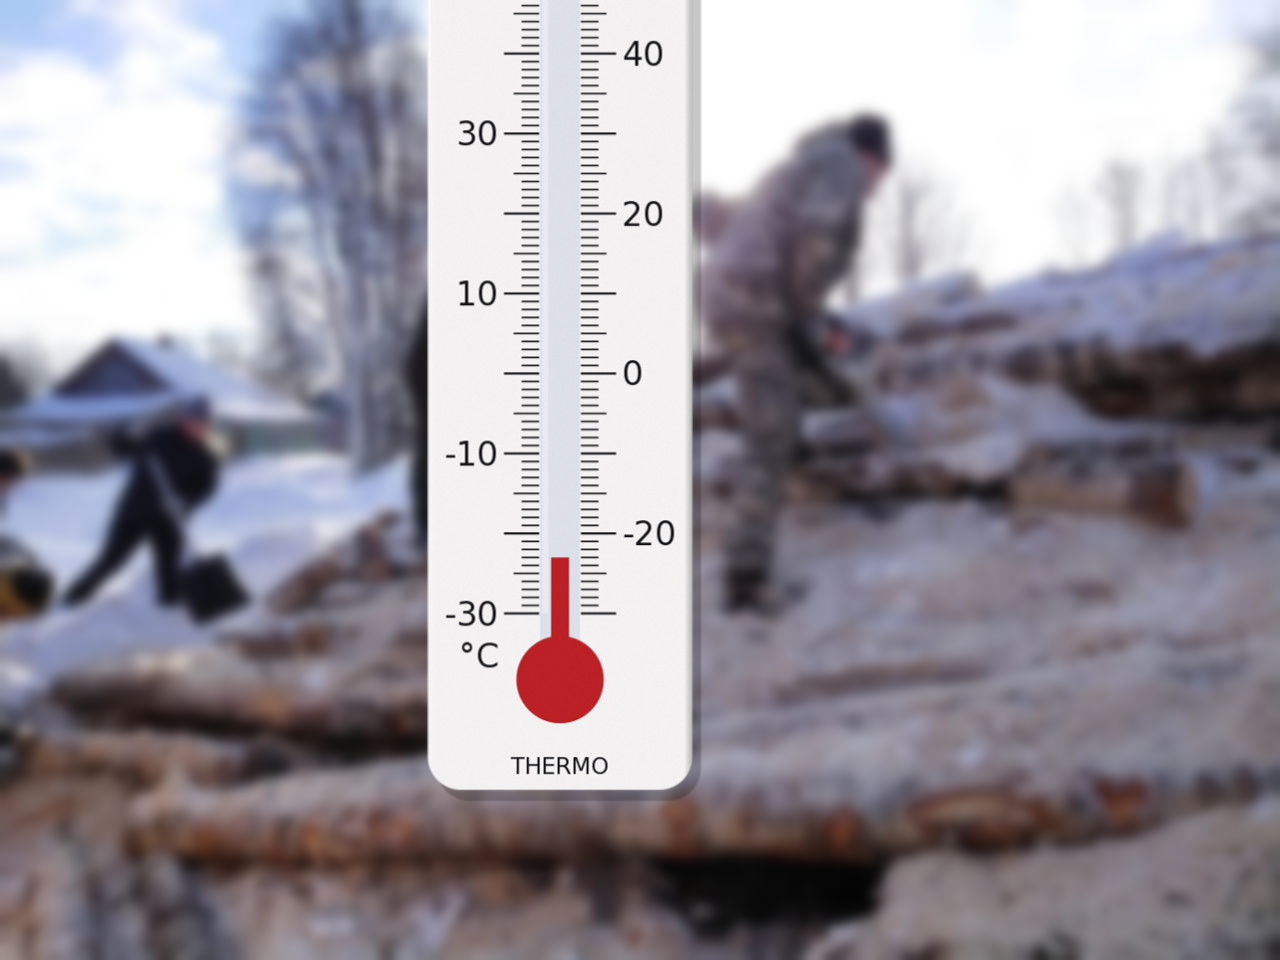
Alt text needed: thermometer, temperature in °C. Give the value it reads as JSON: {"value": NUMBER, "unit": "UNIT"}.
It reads {"value": -23, "unit": "°C"}
